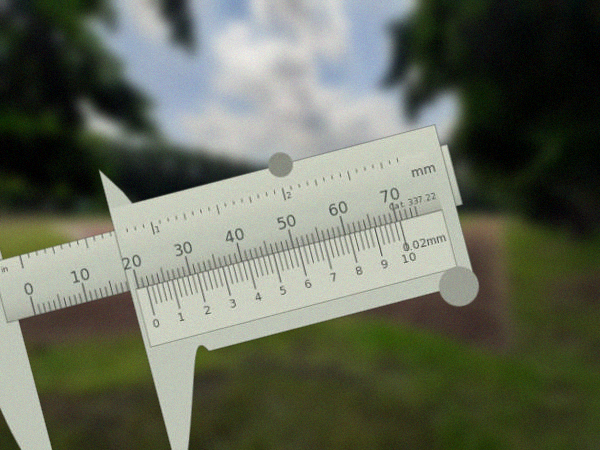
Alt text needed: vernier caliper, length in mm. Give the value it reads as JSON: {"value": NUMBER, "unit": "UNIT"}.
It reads {"value": 21.6, "unit": "mm"}
